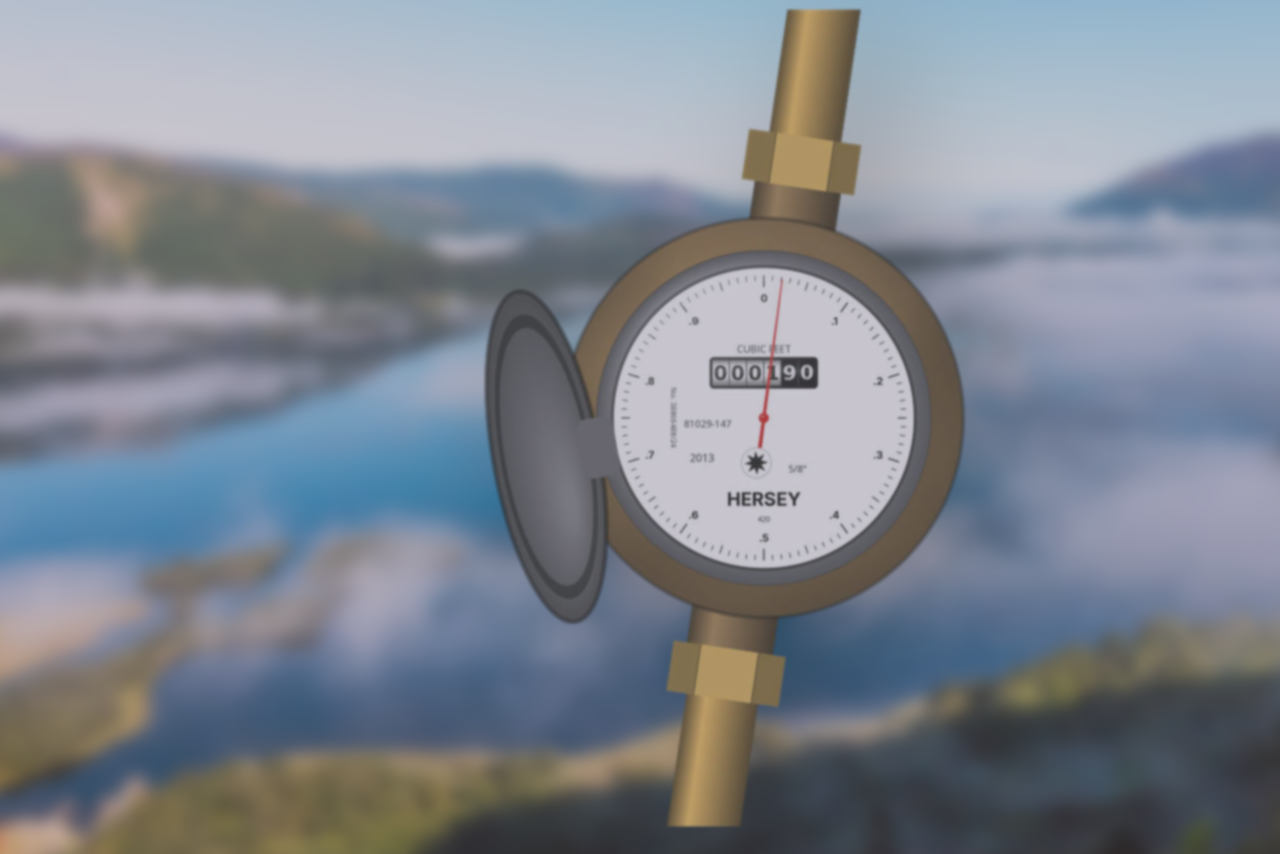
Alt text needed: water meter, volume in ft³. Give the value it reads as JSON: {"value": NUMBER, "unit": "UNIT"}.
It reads {"value": 190.02, "unit": "ft³"}
